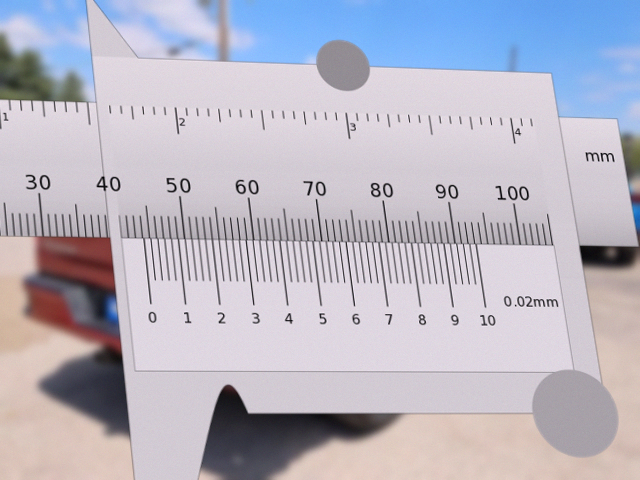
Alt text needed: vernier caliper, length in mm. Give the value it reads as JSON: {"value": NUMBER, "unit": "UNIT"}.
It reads {"value": 44.2, "unit": "mm"}
